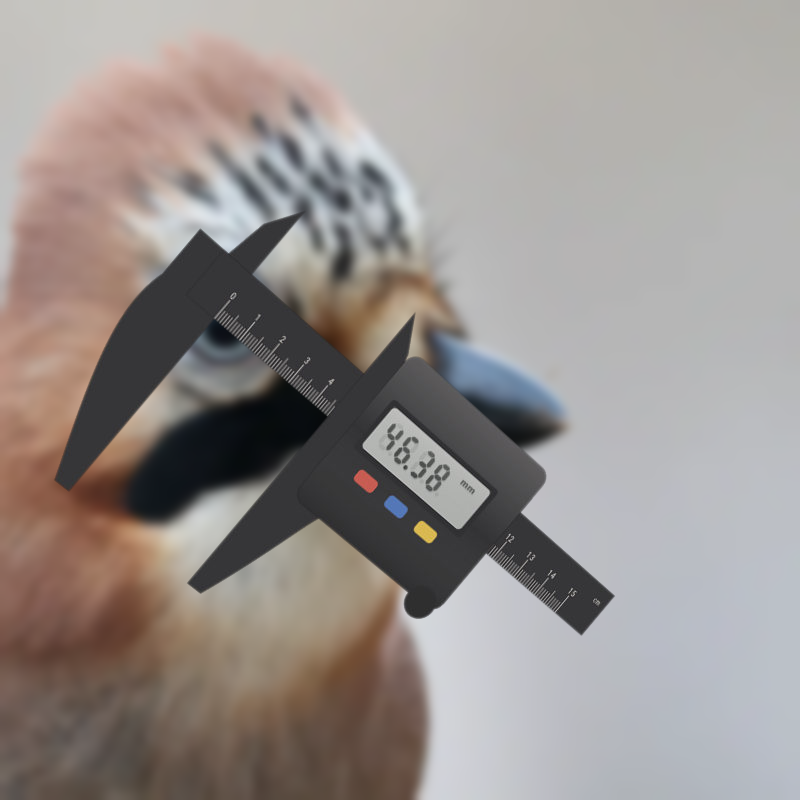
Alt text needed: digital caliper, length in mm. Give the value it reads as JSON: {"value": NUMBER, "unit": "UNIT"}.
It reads {"value": 46.38, "unit": "mm"}
